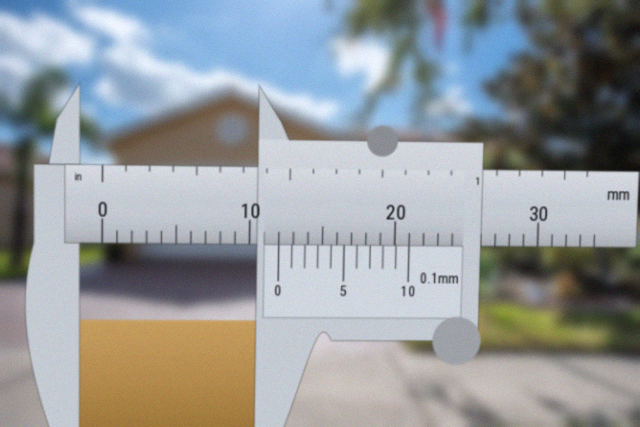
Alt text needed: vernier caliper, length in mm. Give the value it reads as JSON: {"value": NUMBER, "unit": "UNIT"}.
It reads {"value": 12.0, "unit": "mm"}
